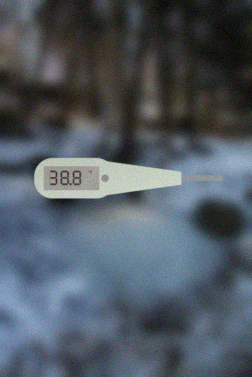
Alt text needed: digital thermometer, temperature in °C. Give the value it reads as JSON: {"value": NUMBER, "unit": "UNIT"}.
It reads {"value": 38.8, "unit": "°C"}
